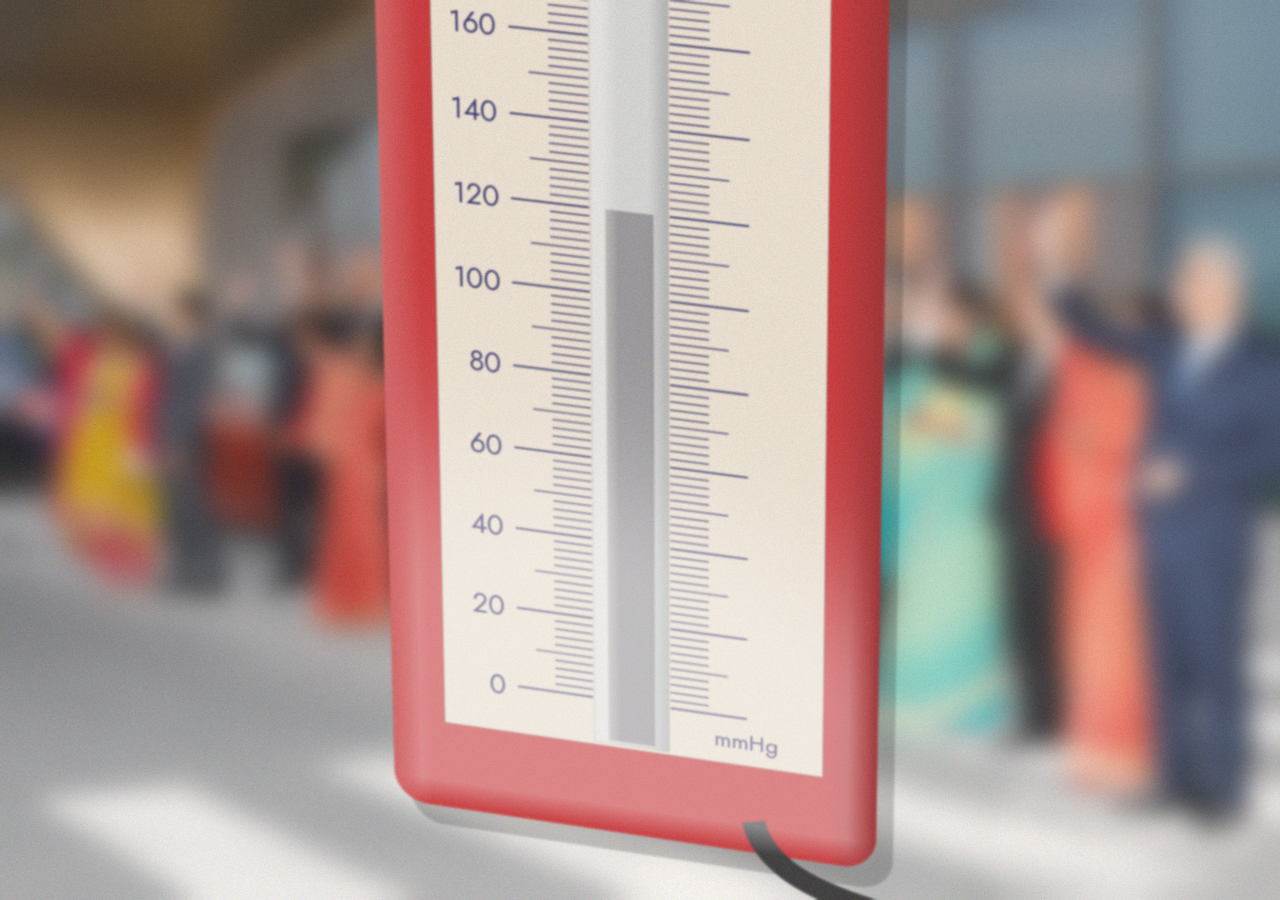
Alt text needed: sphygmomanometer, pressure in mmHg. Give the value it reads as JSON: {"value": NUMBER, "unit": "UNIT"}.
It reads {"value": 120, "unit": "mmHg"}
